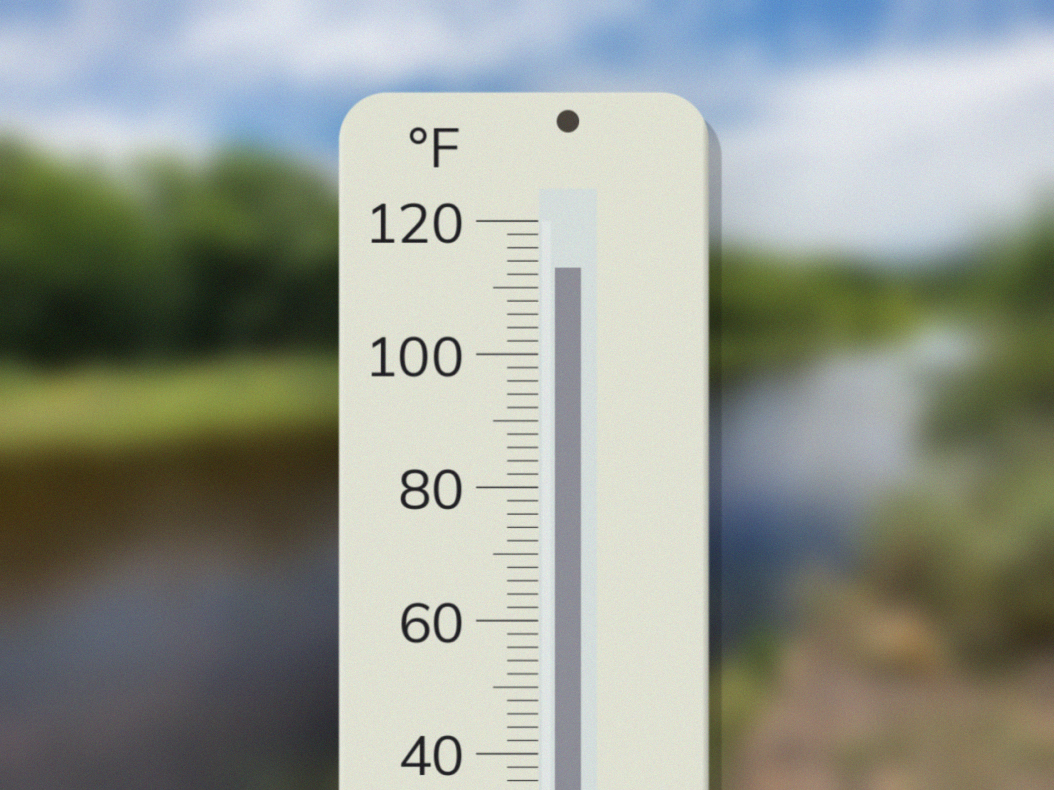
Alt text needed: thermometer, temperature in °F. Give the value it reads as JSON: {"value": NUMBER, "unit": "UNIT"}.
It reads {"value": 113, "unit": "°F"}
